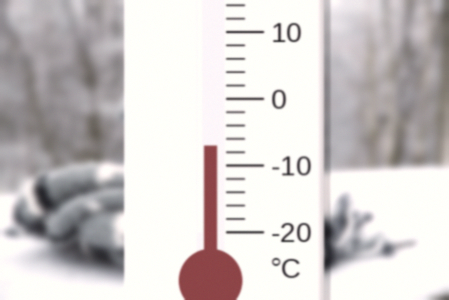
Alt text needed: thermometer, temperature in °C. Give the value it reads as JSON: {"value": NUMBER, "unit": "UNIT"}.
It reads {"value": -7, "unit": "°C"}
